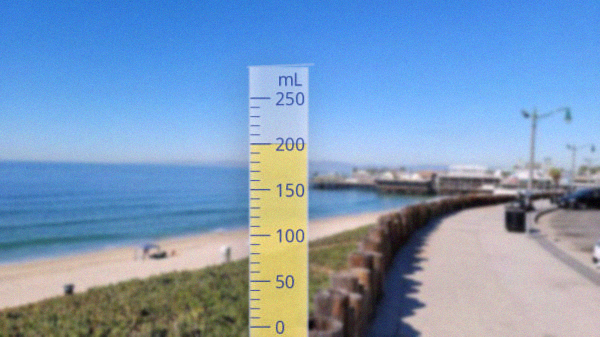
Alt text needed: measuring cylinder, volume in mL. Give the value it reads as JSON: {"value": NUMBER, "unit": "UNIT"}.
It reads {"value": 200, "unit": "mL"}
